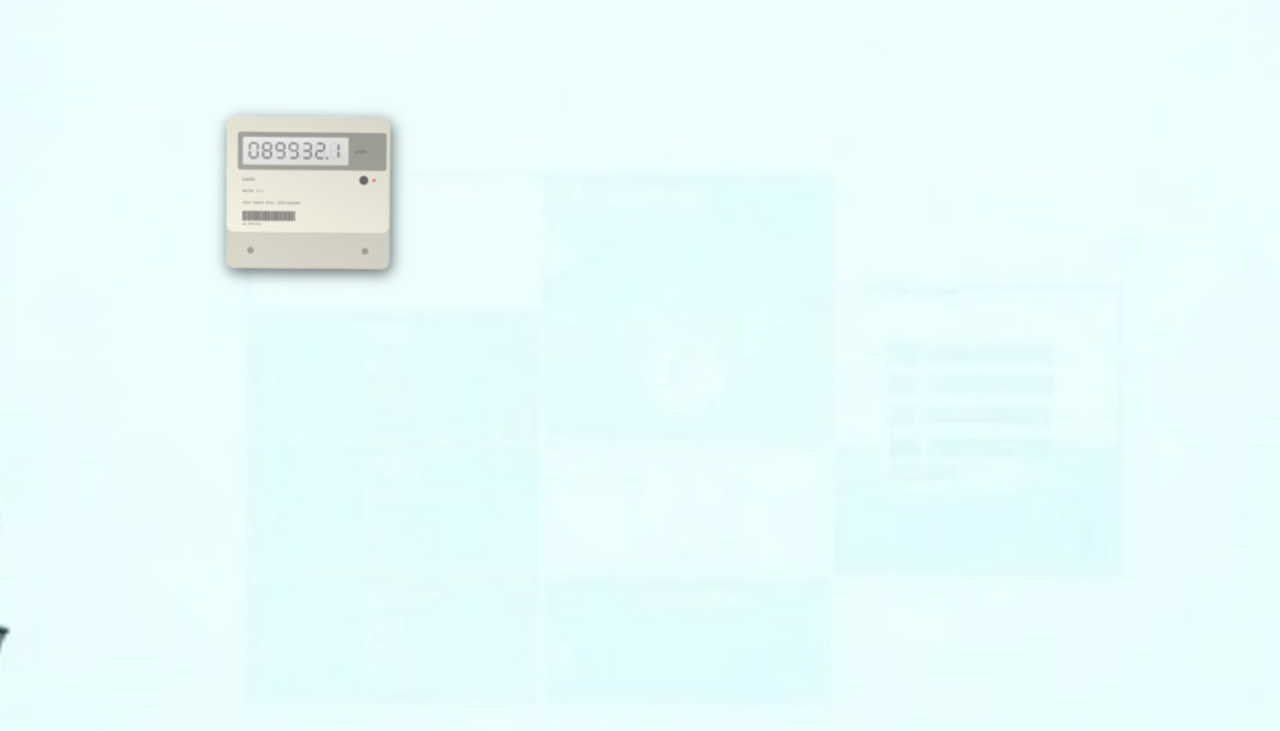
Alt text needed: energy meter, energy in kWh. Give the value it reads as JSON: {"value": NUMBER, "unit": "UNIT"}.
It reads {"value": 89932.1, "unit": "kWh"}
